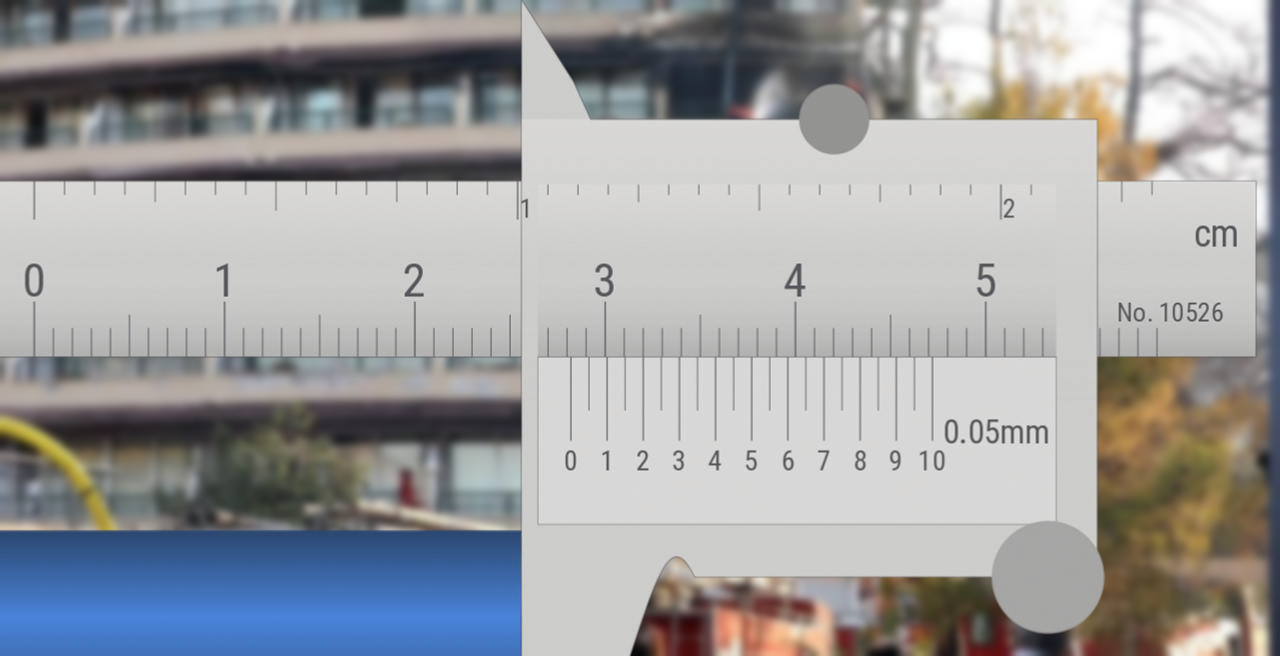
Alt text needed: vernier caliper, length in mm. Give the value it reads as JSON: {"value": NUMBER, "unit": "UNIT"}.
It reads {"value": 28.2, "unit": "mm"}
